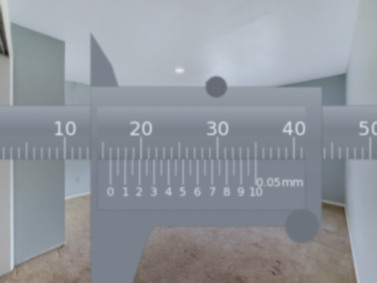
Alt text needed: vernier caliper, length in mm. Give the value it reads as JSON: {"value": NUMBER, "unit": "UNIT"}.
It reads {"value": 16.0, "unit": "mm"}
